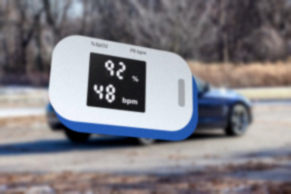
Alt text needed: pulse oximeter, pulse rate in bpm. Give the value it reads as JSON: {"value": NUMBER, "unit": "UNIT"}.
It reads {"value": 48, "unit": "bpm"}
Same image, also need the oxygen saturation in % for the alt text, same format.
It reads {"value": 92, "unit": "%"}
